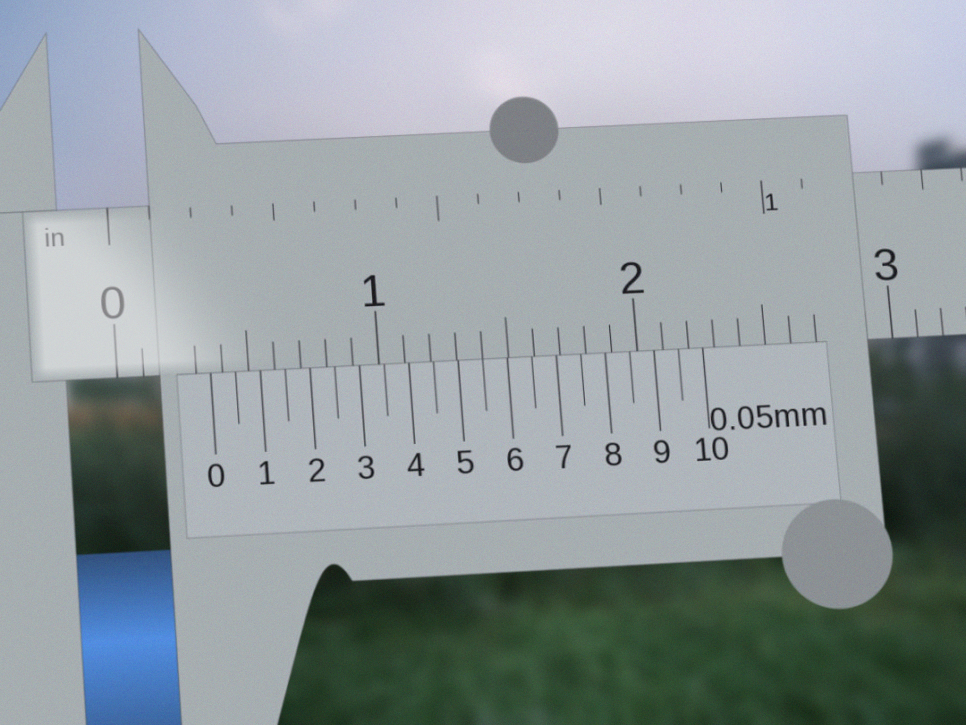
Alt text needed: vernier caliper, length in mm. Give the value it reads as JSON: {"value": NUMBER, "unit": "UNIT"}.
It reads {"value": 3.55, "unit": "mm"}
